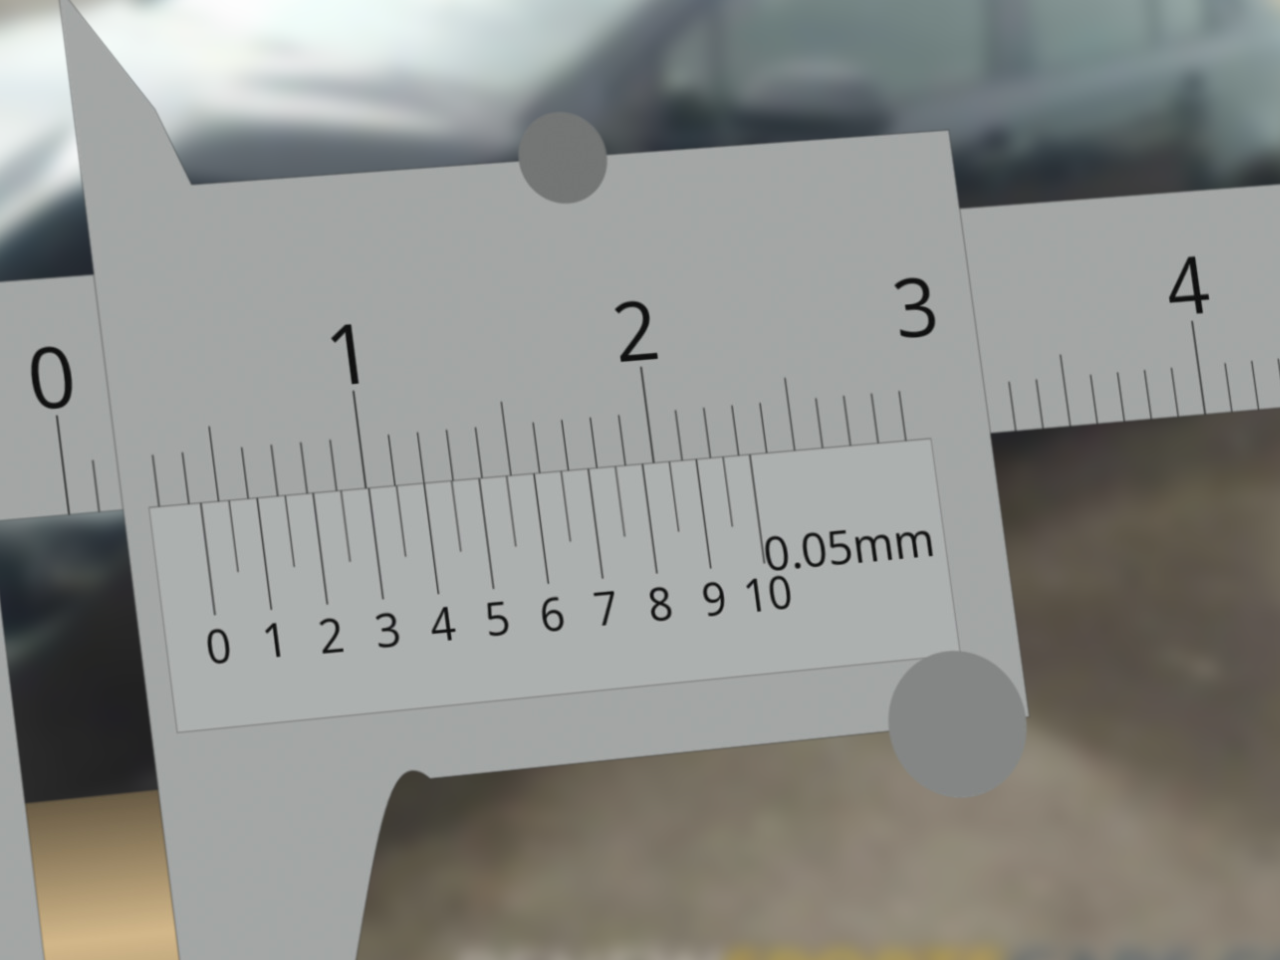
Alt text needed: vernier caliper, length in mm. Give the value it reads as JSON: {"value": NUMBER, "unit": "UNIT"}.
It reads {"value": 4.40, "unit": "mm"}
